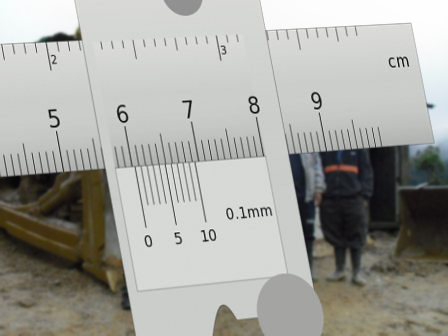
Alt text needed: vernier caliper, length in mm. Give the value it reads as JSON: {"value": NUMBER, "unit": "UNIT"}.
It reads {"value": 60.4, "unit": "mm"}
